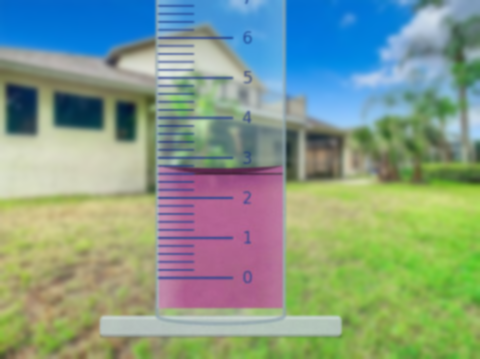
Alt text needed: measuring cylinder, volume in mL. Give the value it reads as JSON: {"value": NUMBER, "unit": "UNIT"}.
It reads {"value": 2.6, "unit": "mL"}
